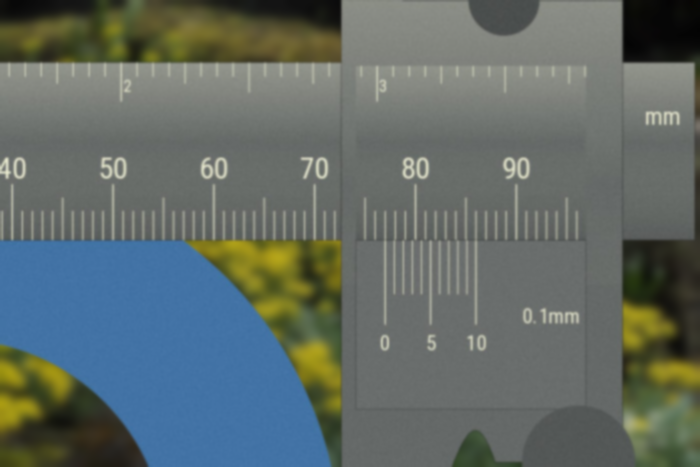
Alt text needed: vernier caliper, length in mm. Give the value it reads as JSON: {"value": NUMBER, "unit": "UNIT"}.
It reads {"value": 77.0, "unit": "mm"}
